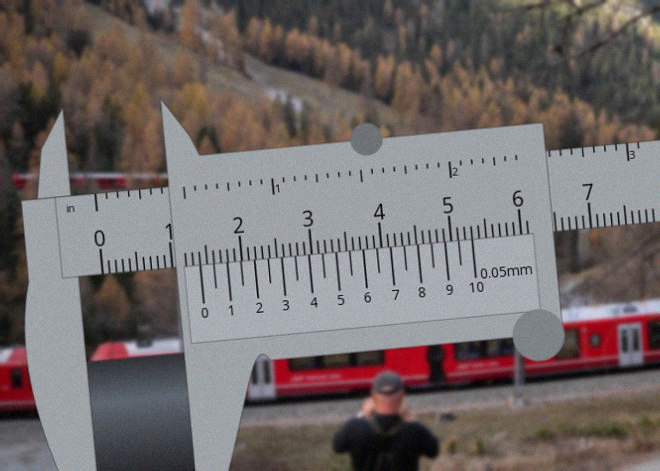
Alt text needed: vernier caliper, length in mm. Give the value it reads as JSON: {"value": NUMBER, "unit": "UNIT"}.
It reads {"value": 14.0, "unit": "mm"}
